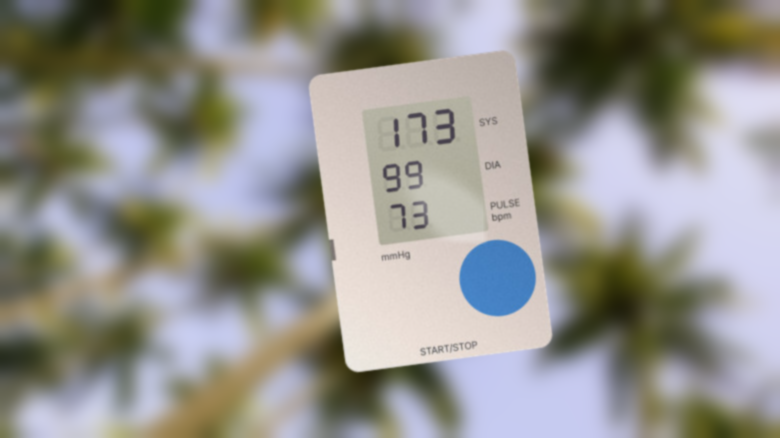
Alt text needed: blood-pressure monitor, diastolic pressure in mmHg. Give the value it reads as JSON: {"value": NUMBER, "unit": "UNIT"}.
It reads {"value": 99, "unit": "mmHg"}
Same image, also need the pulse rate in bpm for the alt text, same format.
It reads {"value": 73, "unit": "bpm"}
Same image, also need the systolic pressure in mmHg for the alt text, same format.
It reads {"value": 173, "unit": "mmHg"}
